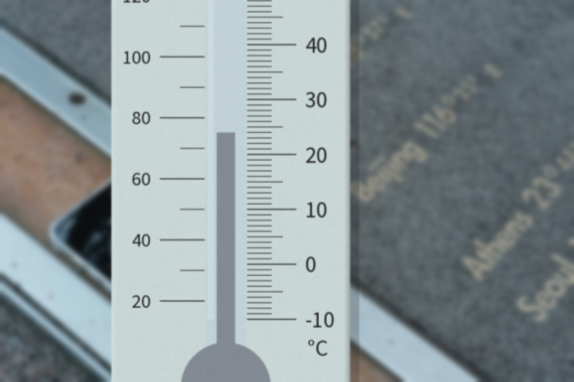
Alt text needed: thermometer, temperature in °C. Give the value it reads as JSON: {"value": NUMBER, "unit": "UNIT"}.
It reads {"value": 24, "unit": "°C"}
